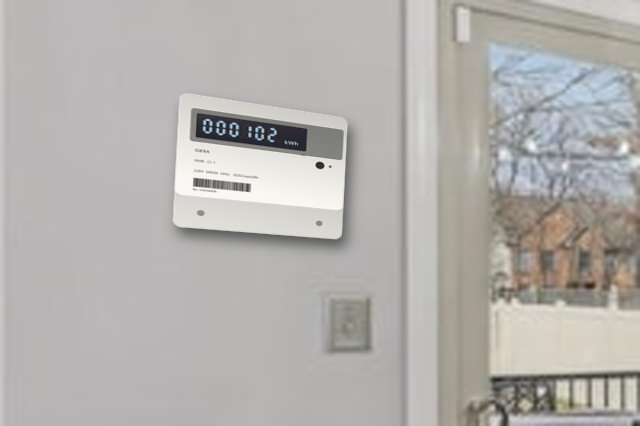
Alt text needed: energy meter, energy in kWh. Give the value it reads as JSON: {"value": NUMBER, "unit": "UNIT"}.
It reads {"value": 102, "unit": "kWh"}
